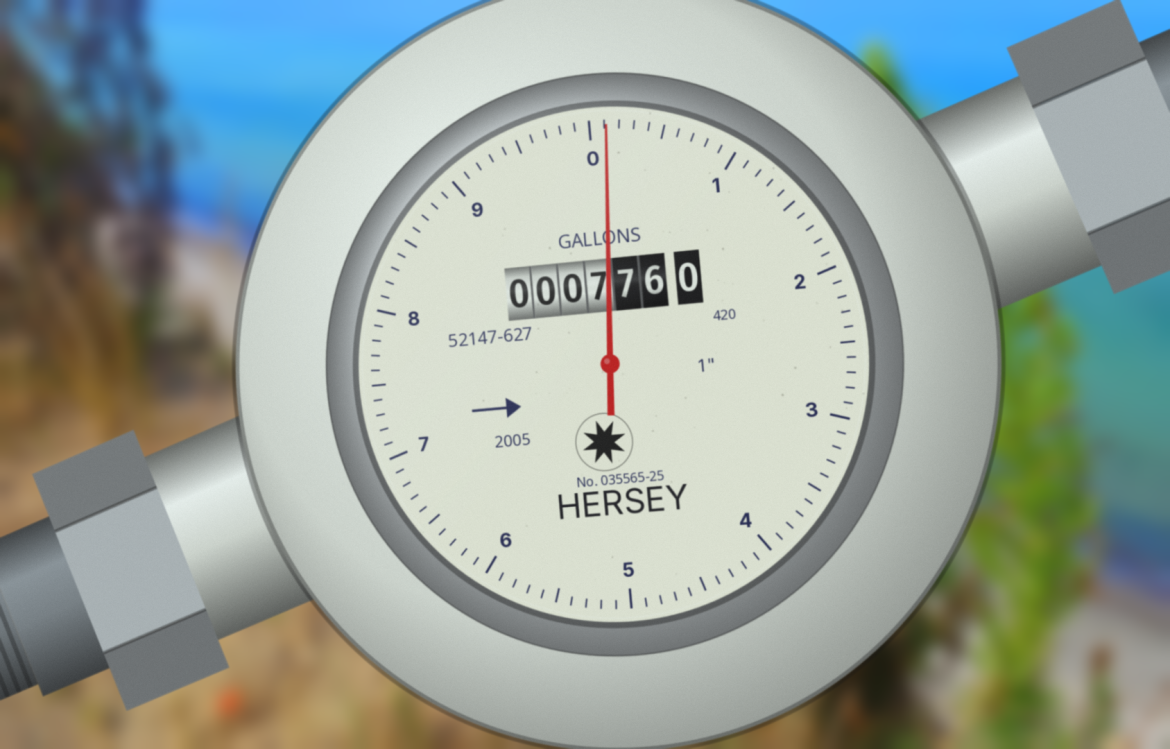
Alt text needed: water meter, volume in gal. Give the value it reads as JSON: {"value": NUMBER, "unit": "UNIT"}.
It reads {"value": 7760.1, "unit": "gal"}
